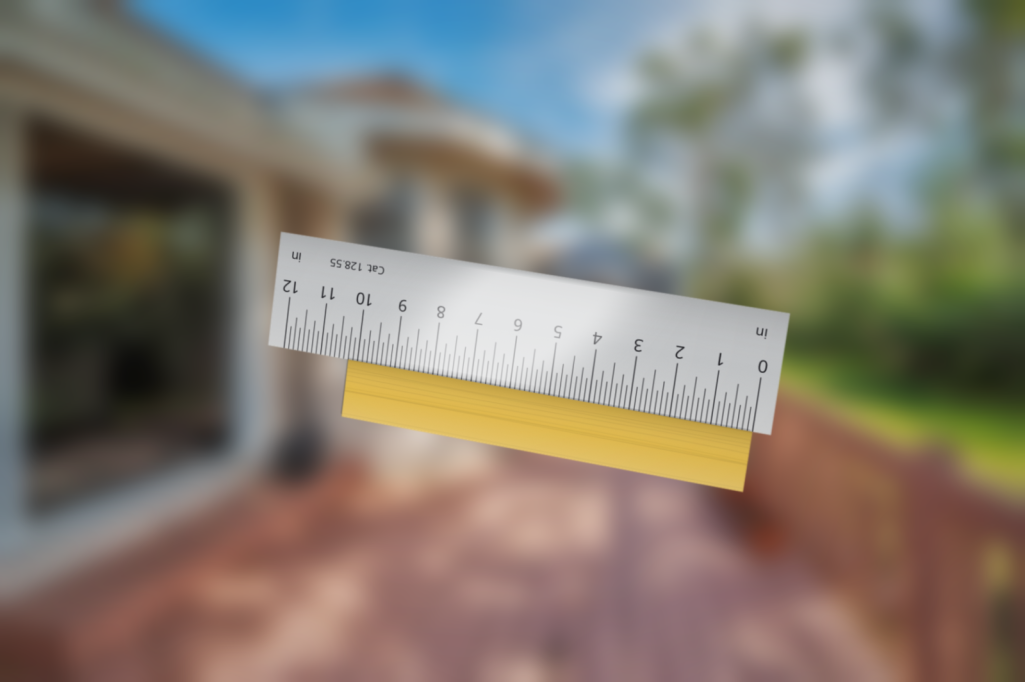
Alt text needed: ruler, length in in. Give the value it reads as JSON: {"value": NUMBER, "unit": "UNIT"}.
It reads {"value": 10.25, "unit": "in"}
